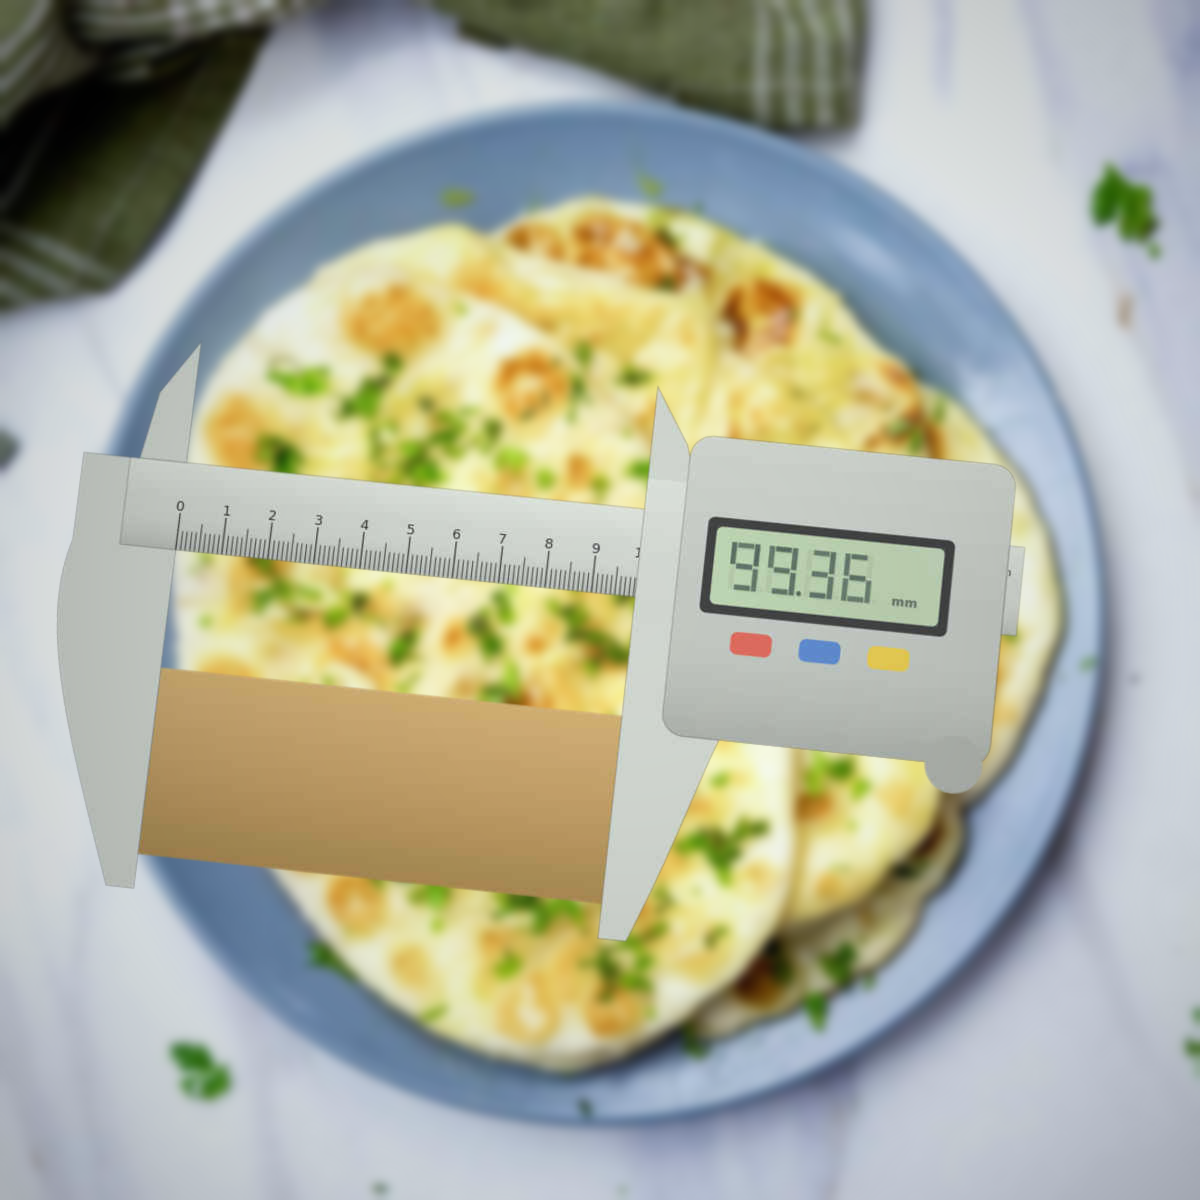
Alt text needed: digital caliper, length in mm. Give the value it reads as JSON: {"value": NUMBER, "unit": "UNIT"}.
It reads {"value": 99.36, "unit": "mm"}
